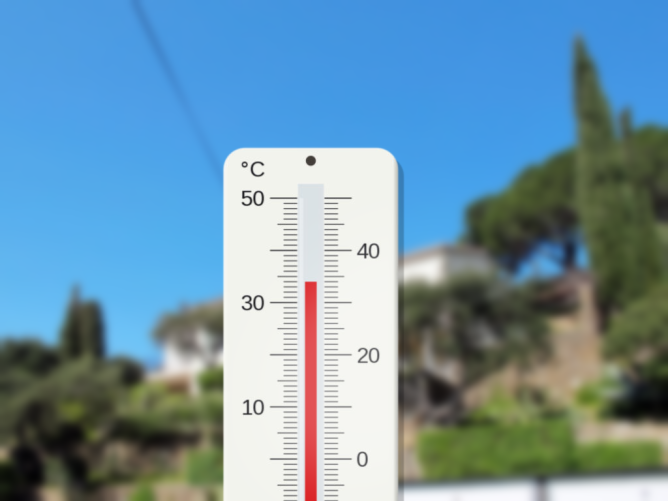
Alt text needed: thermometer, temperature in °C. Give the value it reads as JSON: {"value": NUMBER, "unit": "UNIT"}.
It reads {"value": 34, "unit": "°C"}
